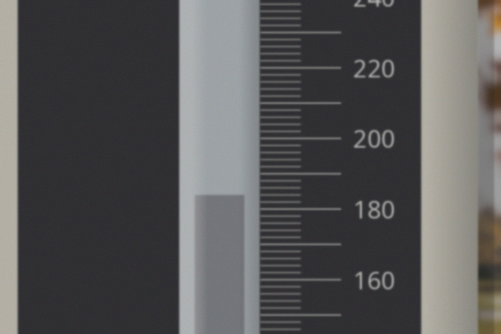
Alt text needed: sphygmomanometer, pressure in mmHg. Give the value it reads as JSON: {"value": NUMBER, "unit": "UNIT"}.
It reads {"value": 184, "unit": "mmHg"}
